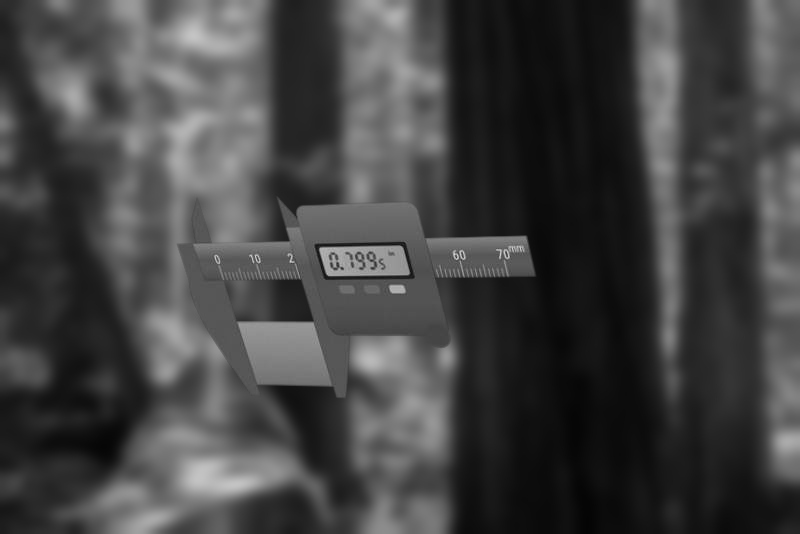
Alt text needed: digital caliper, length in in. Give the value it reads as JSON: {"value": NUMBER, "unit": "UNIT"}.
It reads {"value": 0.7995, "unit": "in"}
